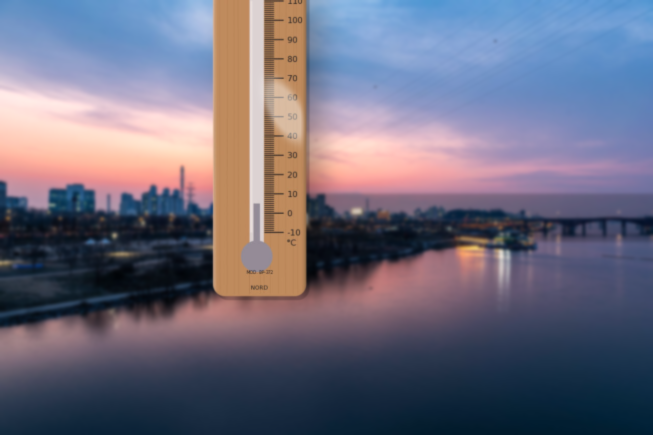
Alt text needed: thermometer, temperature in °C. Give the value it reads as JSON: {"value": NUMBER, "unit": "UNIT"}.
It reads {"value": 5, "unit": "°C"}
